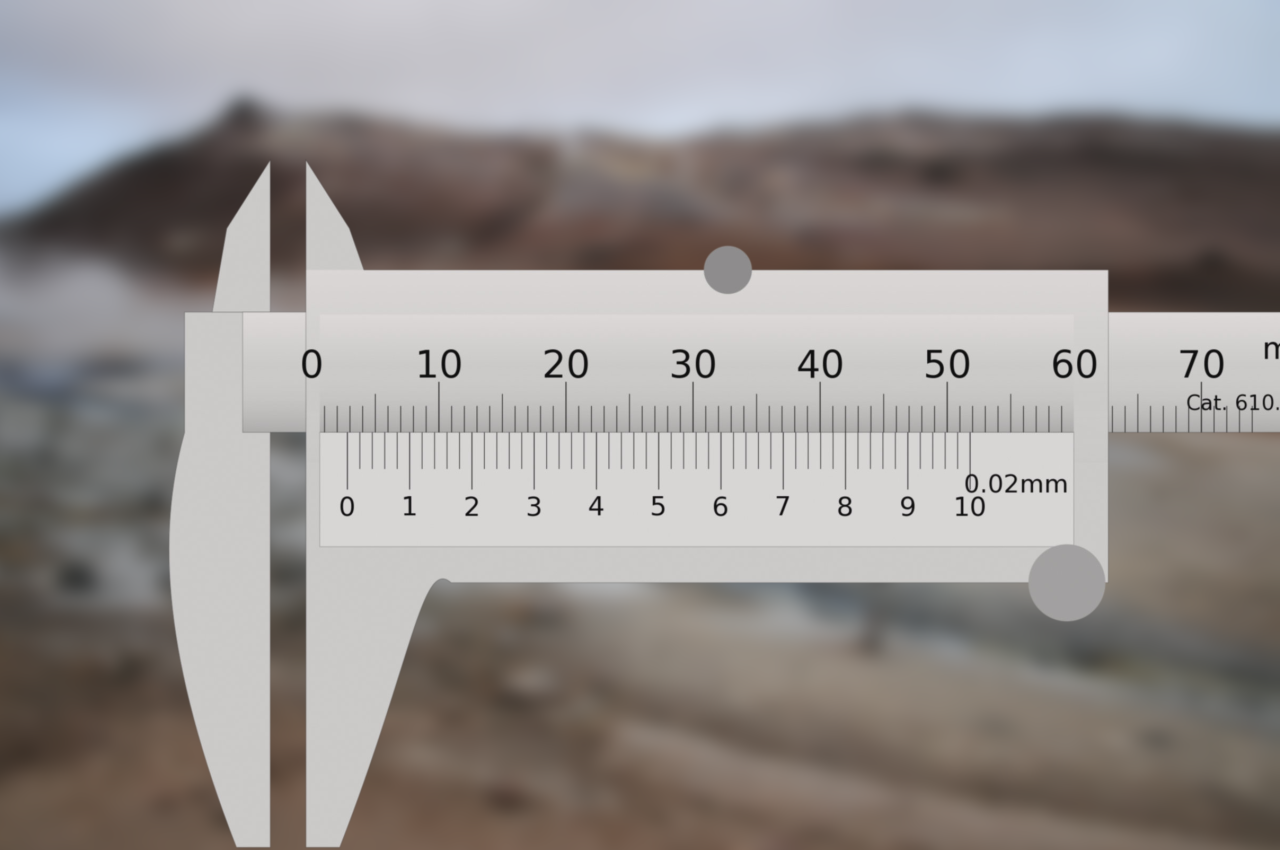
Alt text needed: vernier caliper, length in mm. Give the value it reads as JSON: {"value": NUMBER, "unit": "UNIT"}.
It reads {"value": 2.8, "unit": "mm"}
